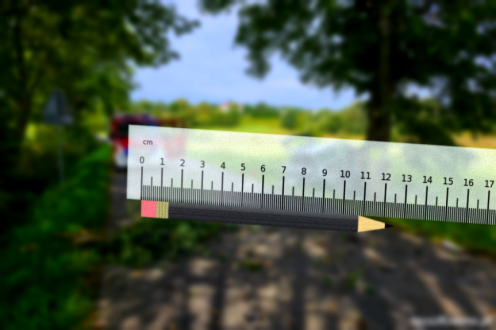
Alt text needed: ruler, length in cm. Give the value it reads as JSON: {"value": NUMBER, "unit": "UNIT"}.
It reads {"value": 12.5, "unit": "cm"}
